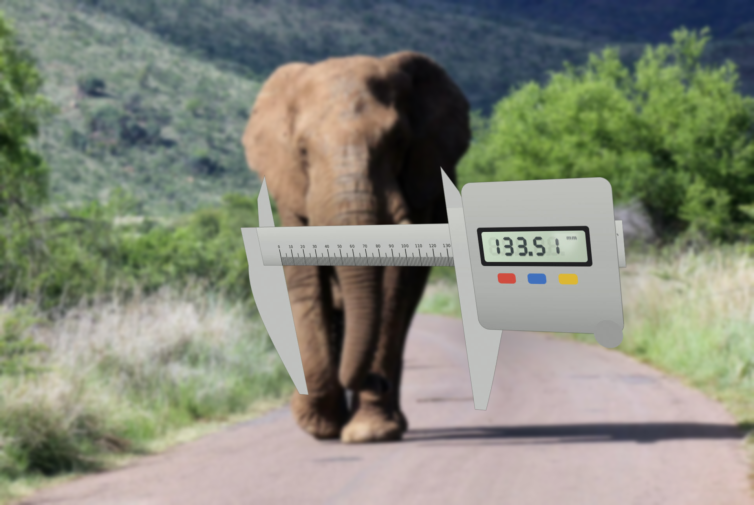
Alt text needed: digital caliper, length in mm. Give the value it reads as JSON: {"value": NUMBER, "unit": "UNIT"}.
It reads {"value": 133.51, "unit": "mm"}
